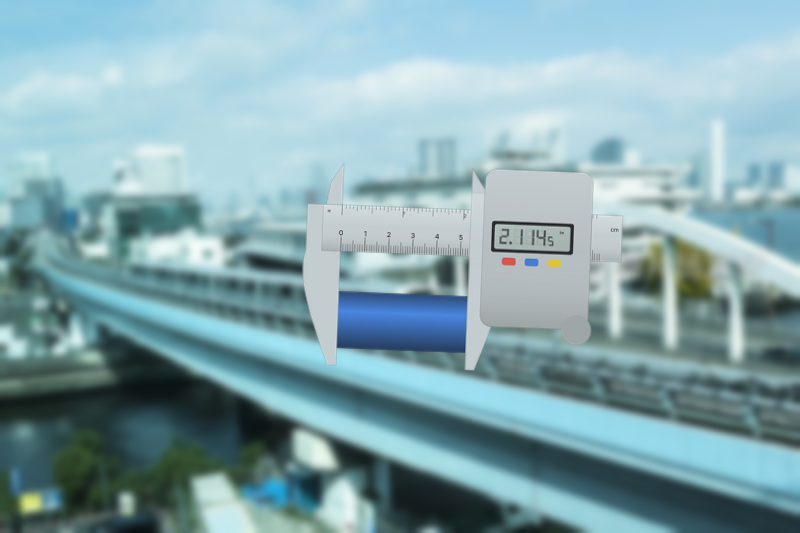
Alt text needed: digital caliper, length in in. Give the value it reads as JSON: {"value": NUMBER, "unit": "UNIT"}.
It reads {"value": 2.1145, "unit": "in"}
